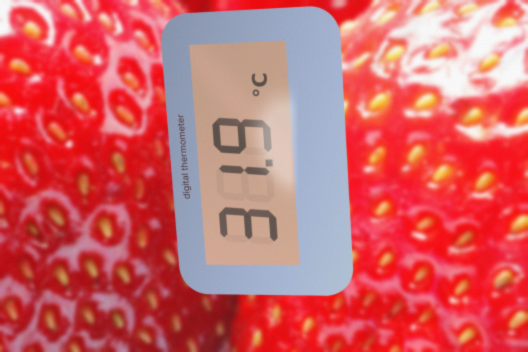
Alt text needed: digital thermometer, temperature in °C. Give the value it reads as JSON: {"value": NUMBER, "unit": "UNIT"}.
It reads {"value": 31.9, "unit": "°C"}
